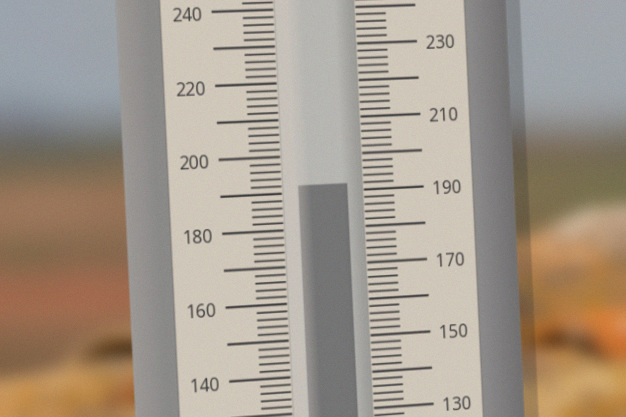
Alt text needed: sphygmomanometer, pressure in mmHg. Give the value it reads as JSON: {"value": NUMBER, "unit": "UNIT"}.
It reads {"value": 192, "unit": "mmHg"}
